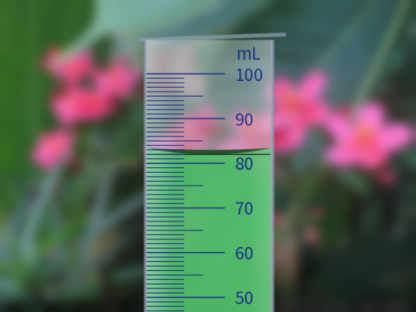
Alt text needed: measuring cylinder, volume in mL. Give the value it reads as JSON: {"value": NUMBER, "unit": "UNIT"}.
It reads {"value": 82, "unit": "mL"}
